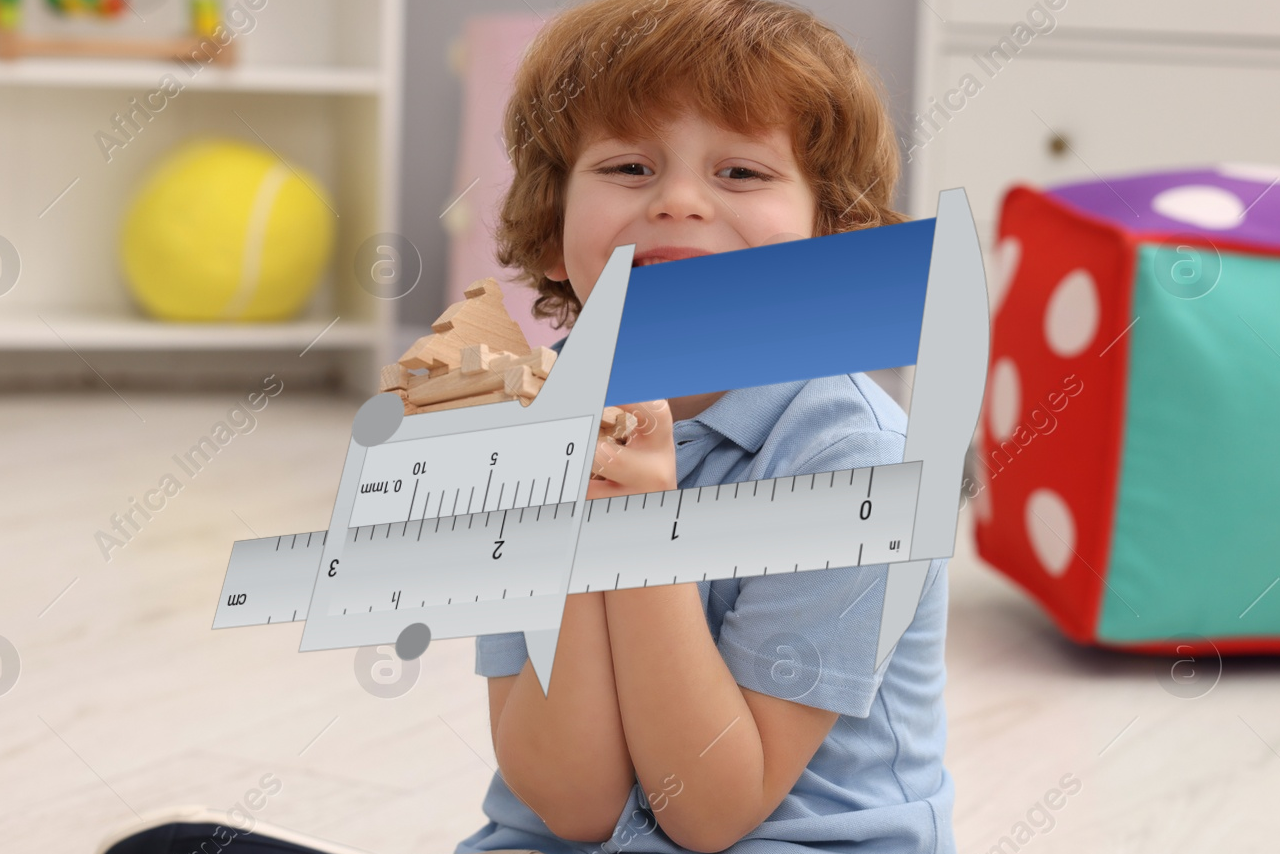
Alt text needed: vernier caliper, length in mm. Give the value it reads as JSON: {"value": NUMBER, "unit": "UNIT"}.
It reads {"value": 16.9, "unit": "mm"}
